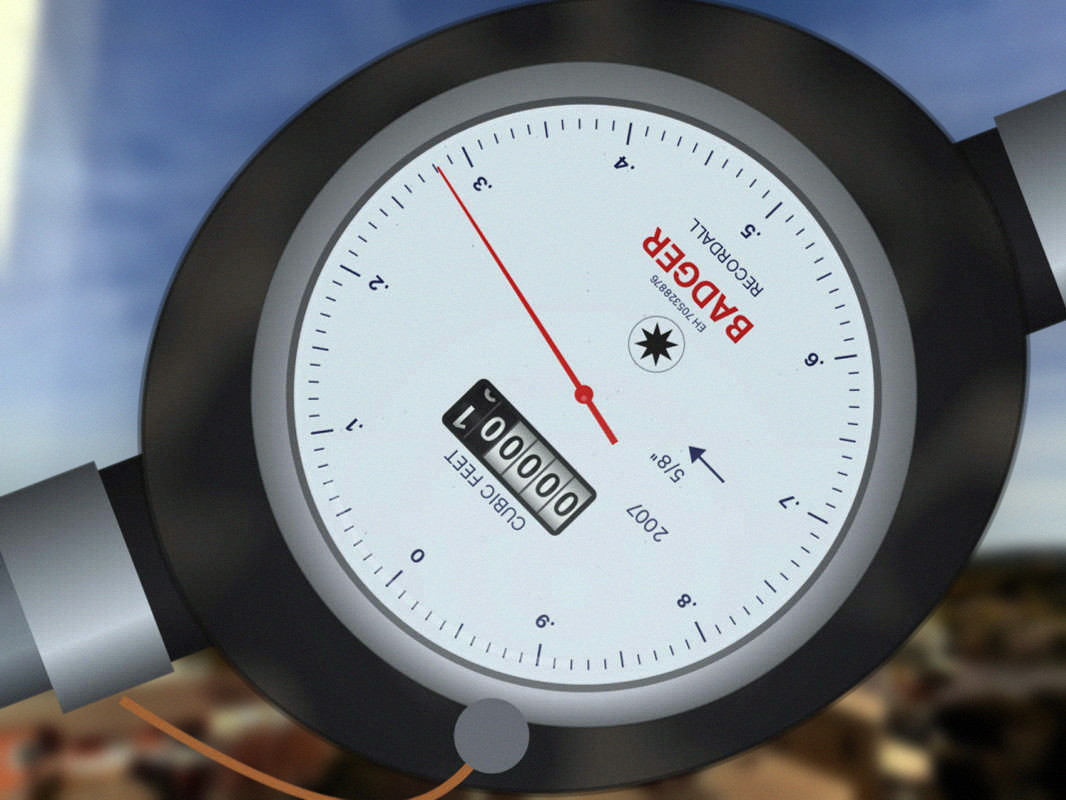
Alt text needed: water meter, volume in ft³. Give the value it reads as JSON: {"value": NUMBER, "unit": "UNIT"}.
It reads {"value": 1.28, "unit": "ft³"}
